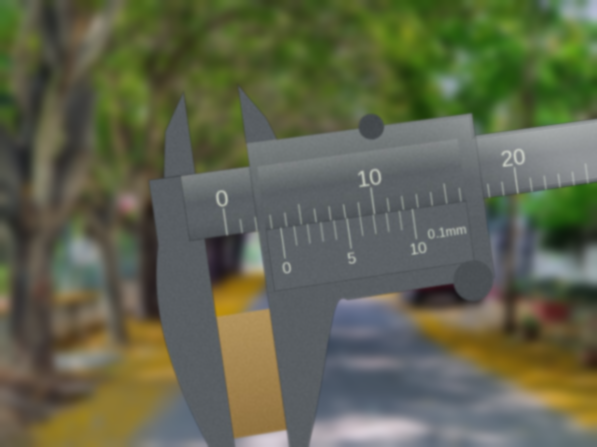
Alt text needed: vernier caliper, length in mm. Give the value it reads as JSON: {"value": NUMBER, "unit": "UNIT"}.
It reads {"value": 3.6, "unit": "mm"}
